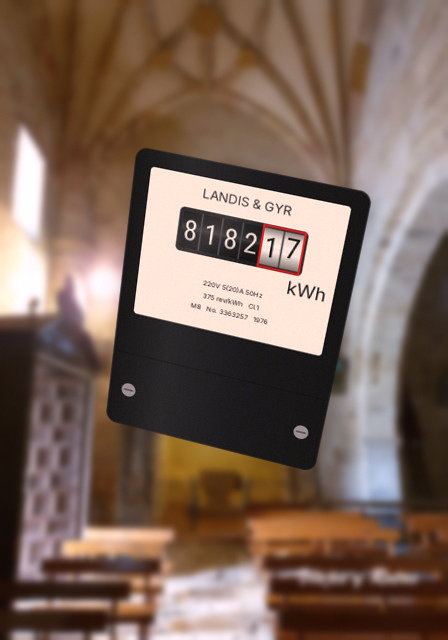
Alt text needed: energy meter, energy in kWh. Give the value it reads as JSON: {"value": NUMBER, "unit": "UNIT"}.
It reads {"value": 8182.17, "unit": "kWh"}
